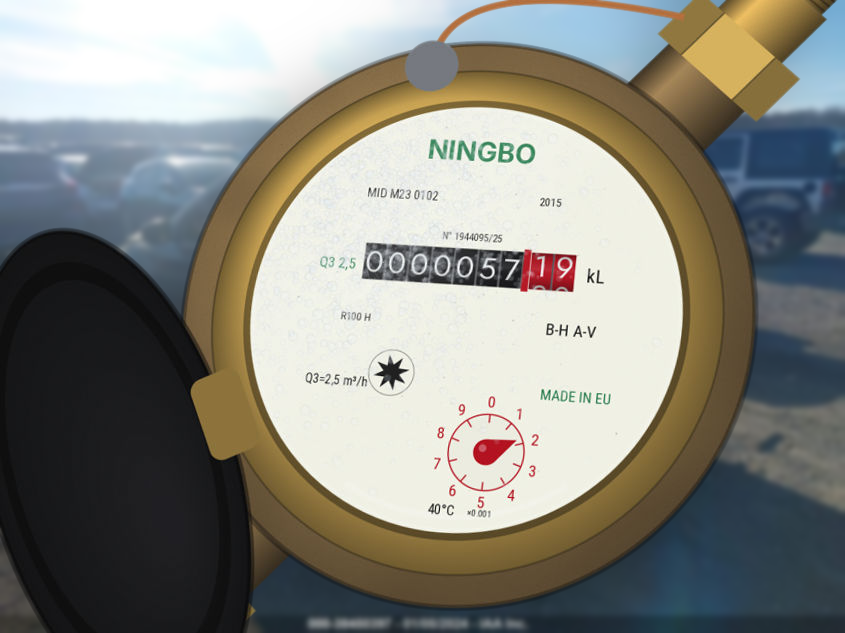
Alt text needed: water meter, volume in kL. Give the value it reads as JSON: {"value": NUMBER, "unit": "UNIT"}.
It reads {"value": 57.191, "unit": "kL"}
